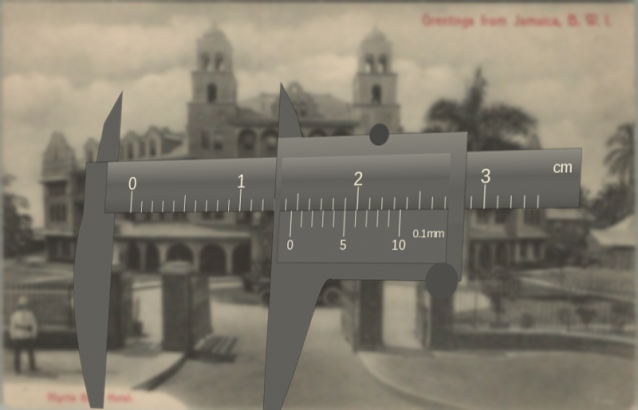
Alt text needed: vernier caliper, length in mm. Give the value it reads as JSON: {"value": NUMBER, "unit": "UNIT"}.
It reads {"value": 14.5, "unit": "mm"}
